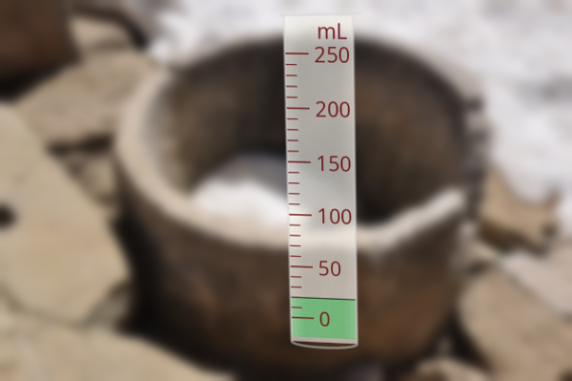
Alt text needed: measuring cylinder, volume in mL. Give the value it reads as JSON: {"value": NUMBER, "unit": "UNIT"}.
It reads {"value": 20, "unit": "mL"}
